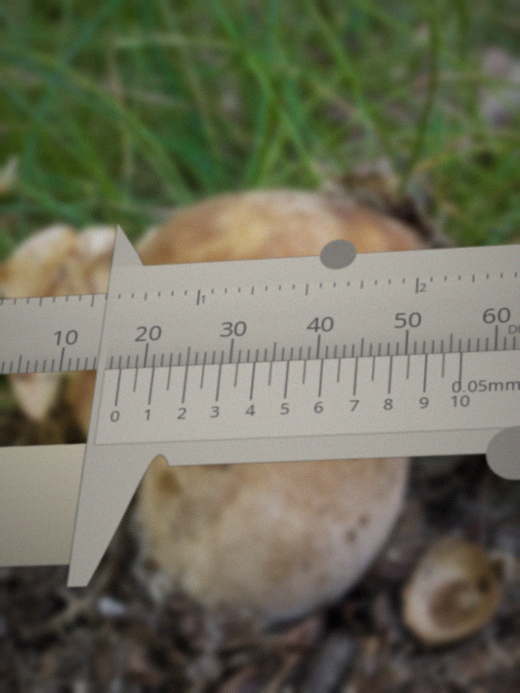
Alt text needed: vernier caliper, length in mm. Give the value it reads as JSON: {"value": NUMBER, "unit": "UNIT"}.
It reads {"value": 17.2, "unit": "mm"}
